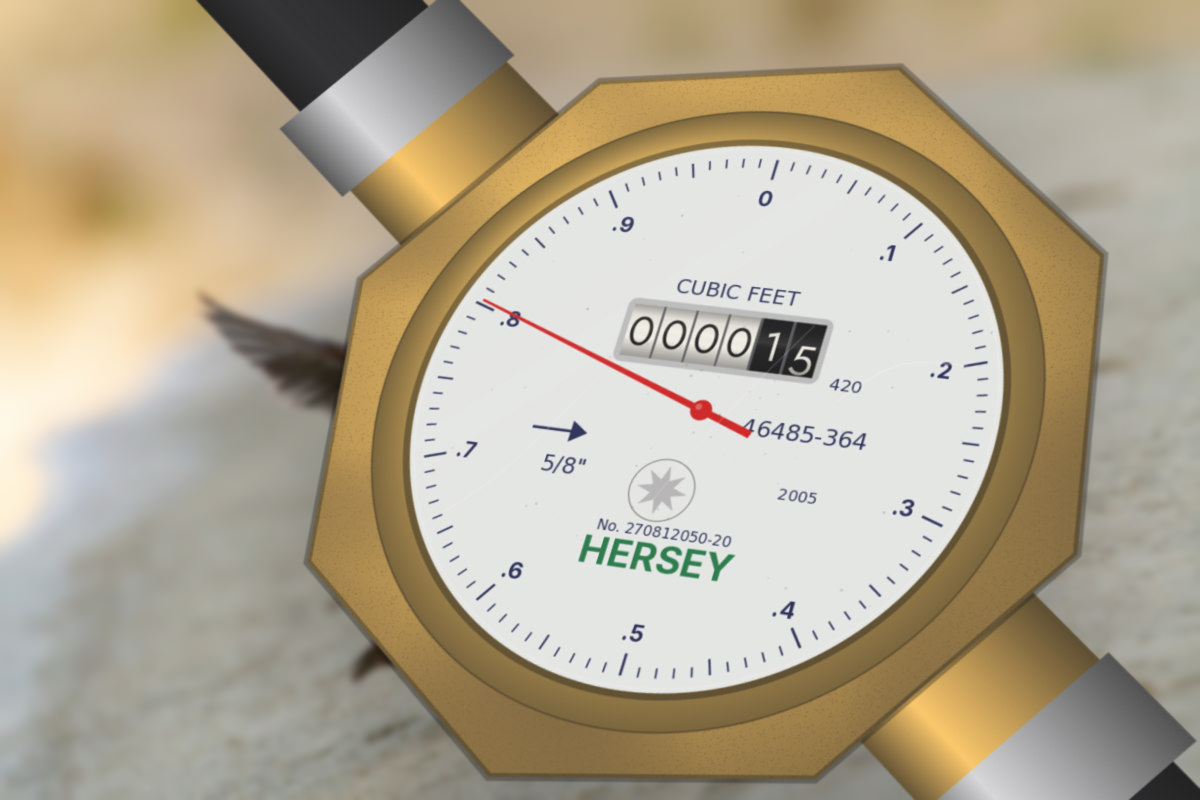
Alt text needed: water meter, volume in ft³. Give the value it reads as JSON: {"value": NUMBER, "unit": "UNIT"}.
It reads {"value": 14.80, "unit": "ft³"}
